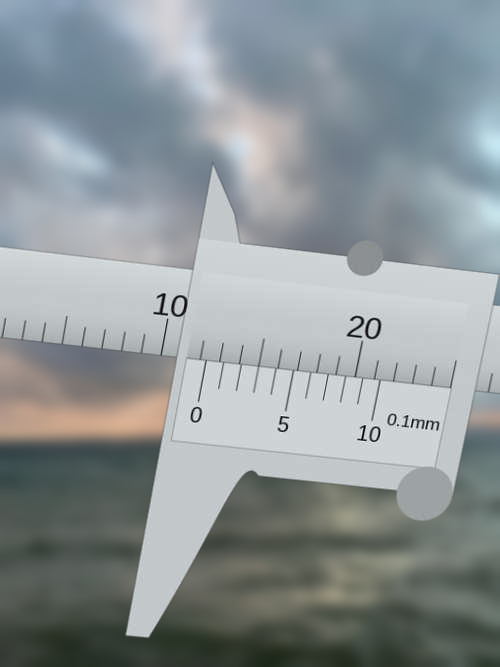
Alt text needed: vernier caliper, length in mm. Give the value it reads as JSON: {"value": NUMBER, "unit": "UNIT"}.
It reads {"value": 12.3, "unit": "mm"}
